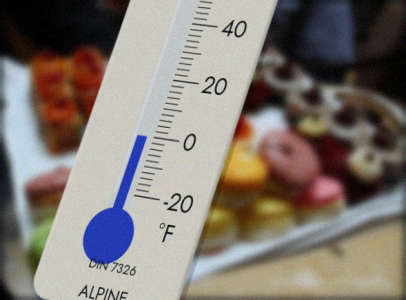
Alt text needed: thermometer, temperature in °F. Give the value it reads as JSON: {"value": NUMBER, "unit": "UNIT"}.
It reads {"value": 0, "unit": "°F"}
